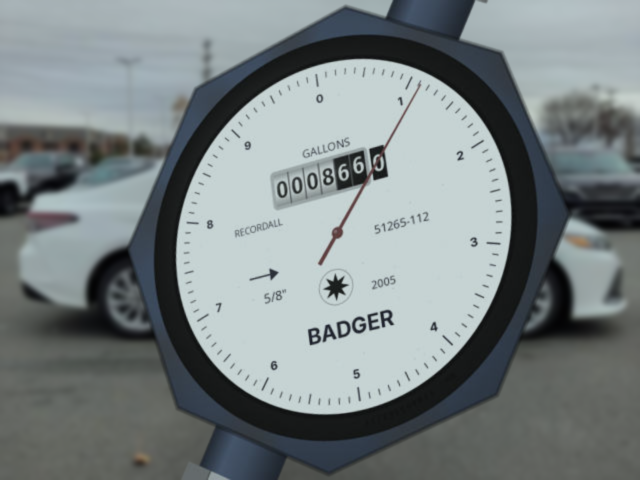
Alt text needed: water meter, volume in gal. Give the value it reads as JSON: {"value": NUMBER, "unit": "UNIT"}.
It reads {"value": 8661.1, "unit": "gal"}
